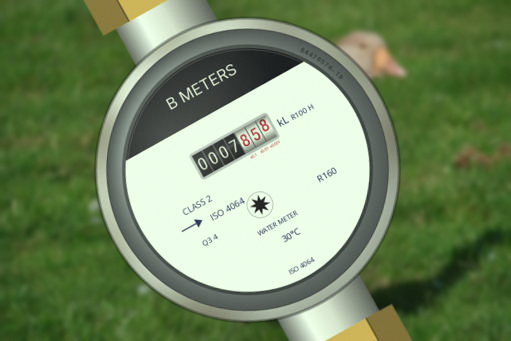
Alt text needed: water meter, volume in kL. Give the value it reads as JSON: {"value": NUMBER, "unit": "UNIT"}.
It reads {"value": 7.858, "unit": "kL"}
